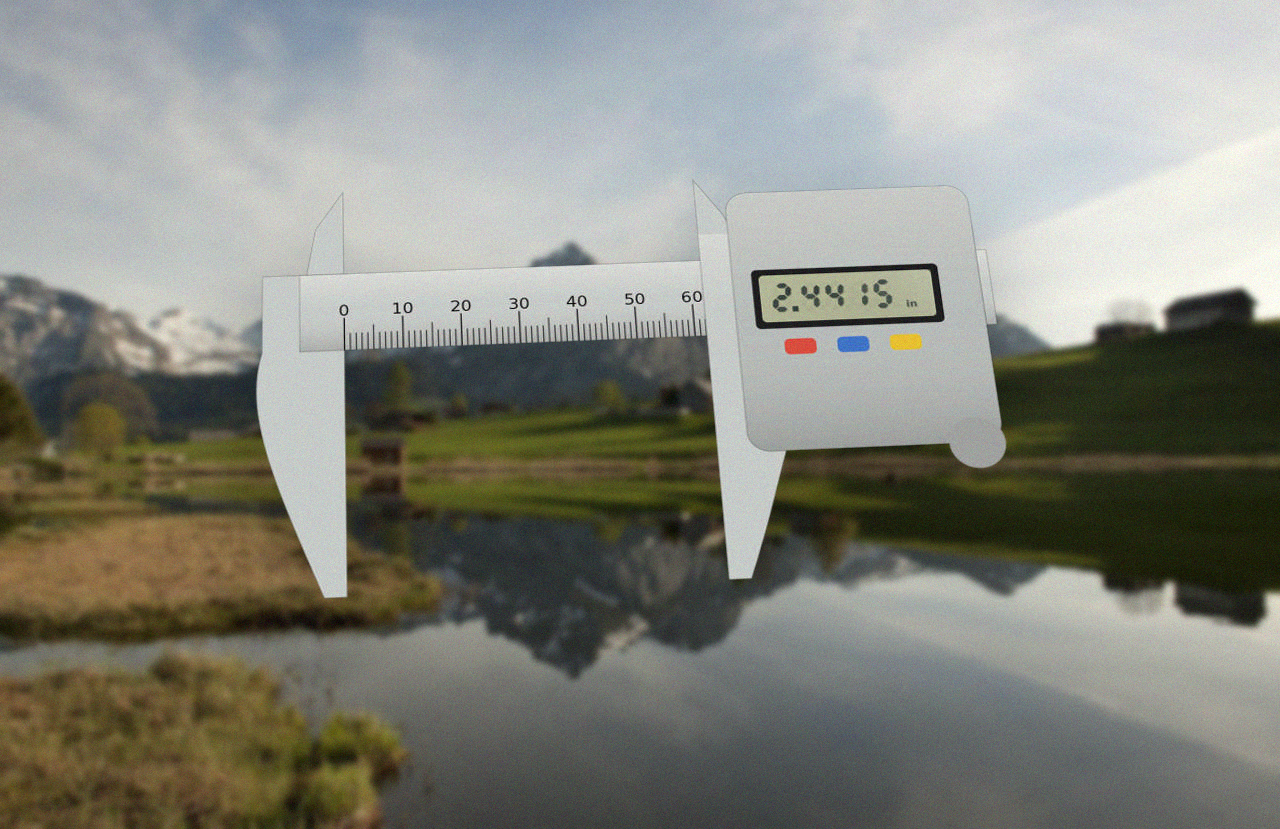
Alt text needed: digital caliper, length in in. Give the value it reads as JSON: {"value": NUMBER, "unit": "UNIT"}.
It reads {"value": 2.4415, "unit": "in"}
